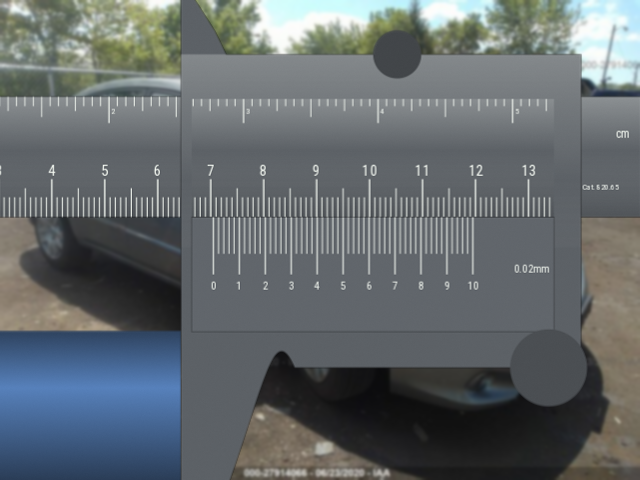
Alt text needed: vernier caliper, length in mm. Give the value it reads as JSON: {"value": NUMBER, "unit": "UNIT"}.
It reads {"value": 70.5, "unit": "mm"}
